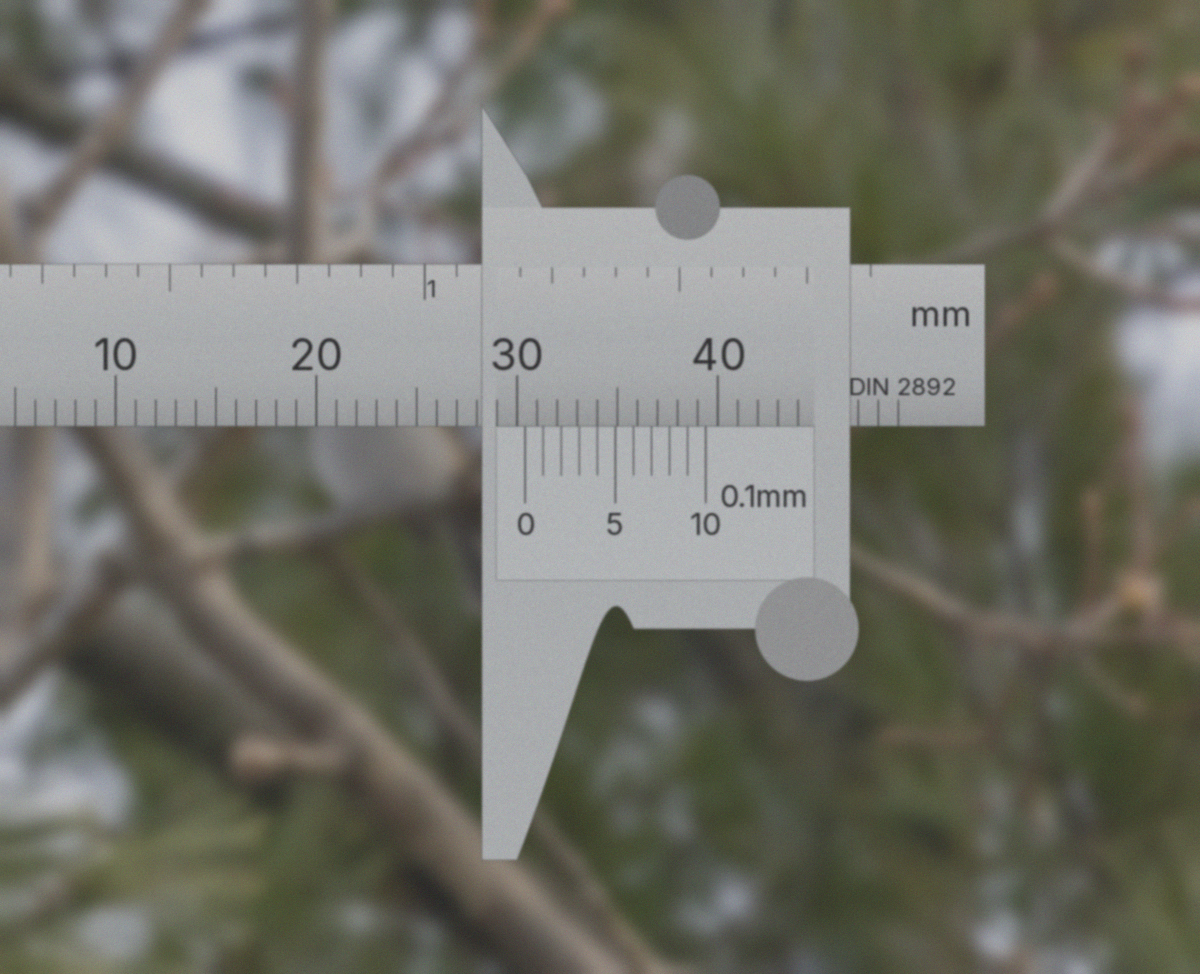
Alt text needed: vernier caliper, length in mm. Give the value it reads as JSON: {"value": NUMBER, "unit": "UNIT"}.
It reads {"value": 30.4, "unit": "mm"}
